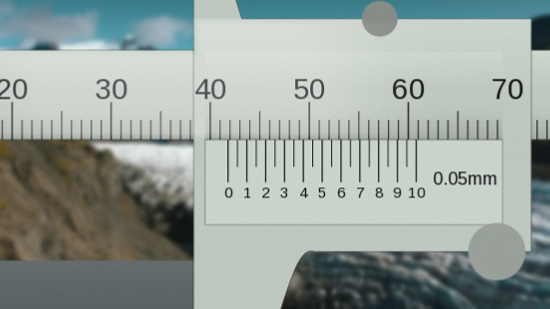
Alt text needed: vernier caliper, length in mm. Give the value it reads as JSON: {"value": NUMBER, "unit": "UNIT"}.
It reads {"value": 41.8, "unit": "mm"}
